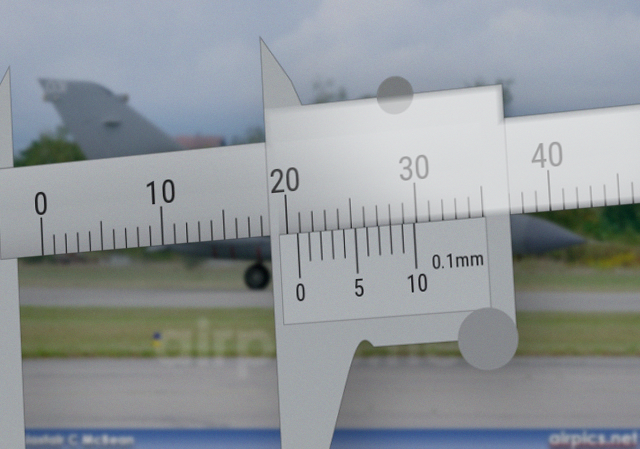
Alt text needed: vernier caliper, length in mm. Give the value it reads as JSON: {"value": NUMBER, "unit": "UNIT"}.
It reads {"value": 20.8, "unit": "mm"}
